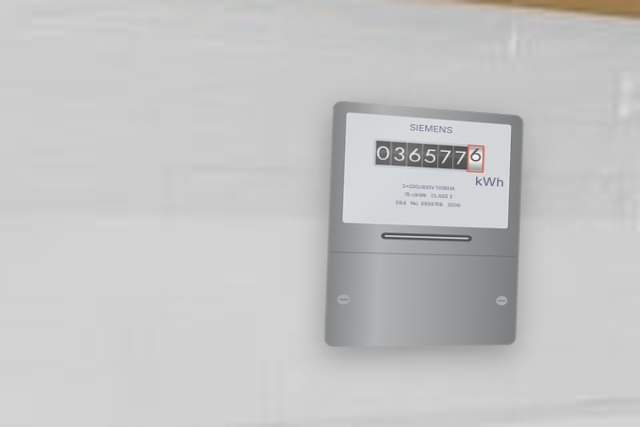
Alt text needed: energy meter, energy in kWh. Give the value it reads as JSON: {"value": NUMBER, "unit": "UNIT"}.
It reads {"value": 36577.6, "unit": "kWh"}
